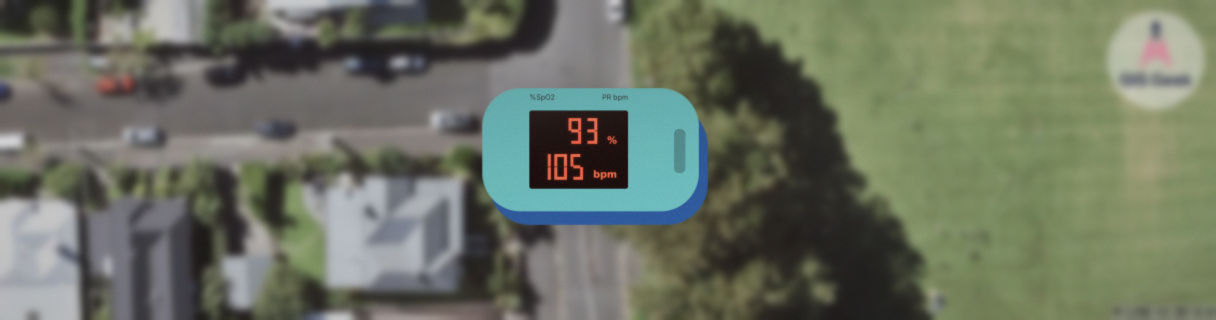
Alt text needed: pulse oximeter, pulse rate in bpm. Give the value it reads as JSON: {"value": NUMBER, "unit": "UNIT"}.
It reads {"value": 105, "unit": "bpm"}
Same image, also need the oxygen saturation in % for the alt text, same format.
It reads {"value": 93, "unit": "%"}
